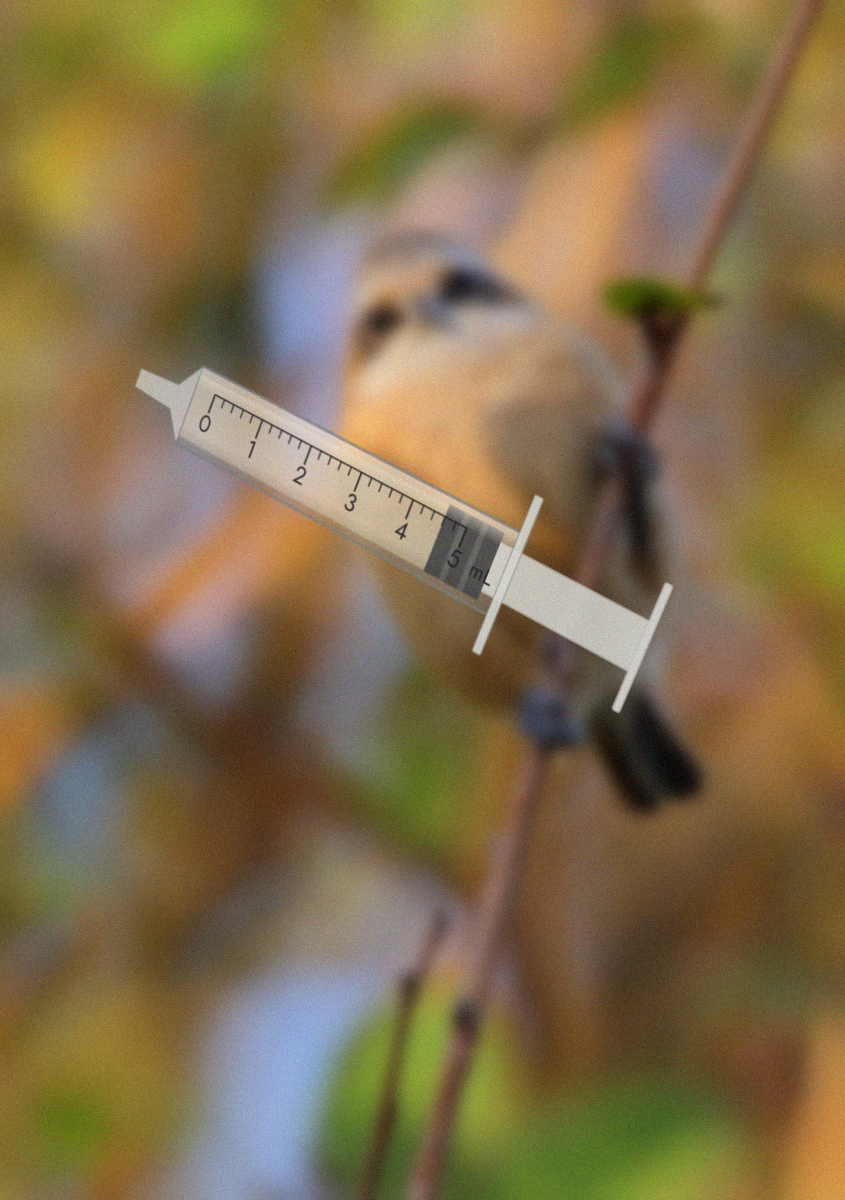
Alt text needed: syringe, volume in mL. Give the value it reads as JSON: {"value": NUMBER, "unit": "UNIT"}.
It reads {"value": 4.6, "unit": "mL"}
